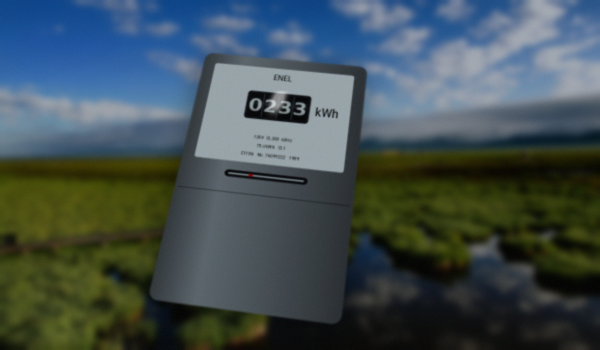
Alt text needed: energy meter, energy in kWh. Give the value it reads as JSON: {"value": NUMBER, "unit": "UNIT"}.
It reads {"value": 233, "unit": "kWh"}
